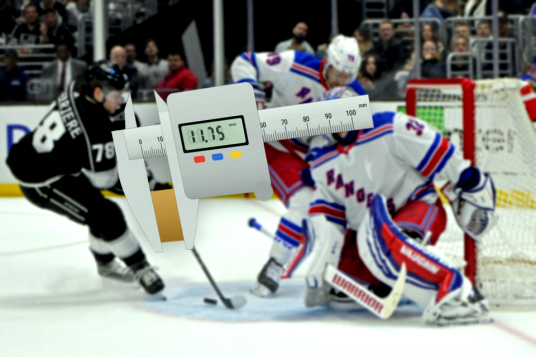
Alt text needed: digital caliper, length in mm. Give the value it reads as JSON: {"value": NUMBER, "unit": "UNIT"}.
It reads {"value": 11.75, "unit": "mm"}
